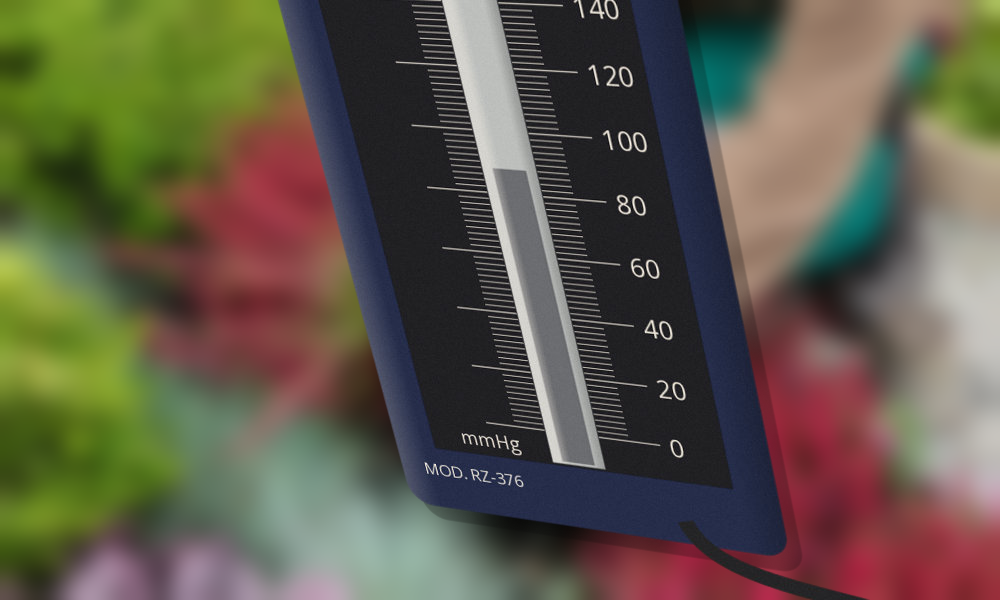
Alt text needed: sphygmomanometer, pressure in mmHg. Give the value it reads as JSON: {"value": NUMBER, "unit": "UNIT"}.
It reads {"value": 88, "unit": "mmHg"}
